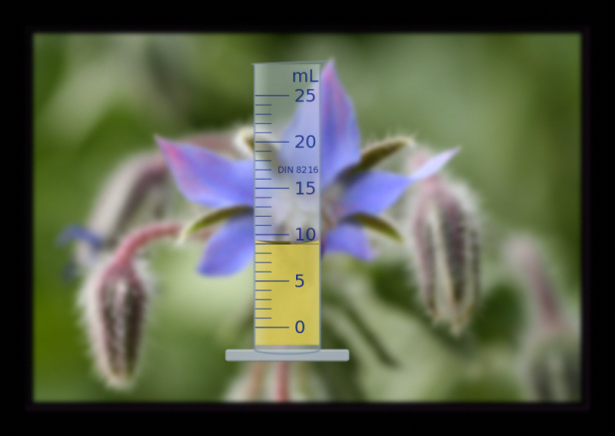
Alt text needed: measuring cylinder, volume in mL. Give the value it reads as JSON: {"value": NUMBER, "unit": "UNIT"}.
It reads {"value": 9, "unit": "mL"}
